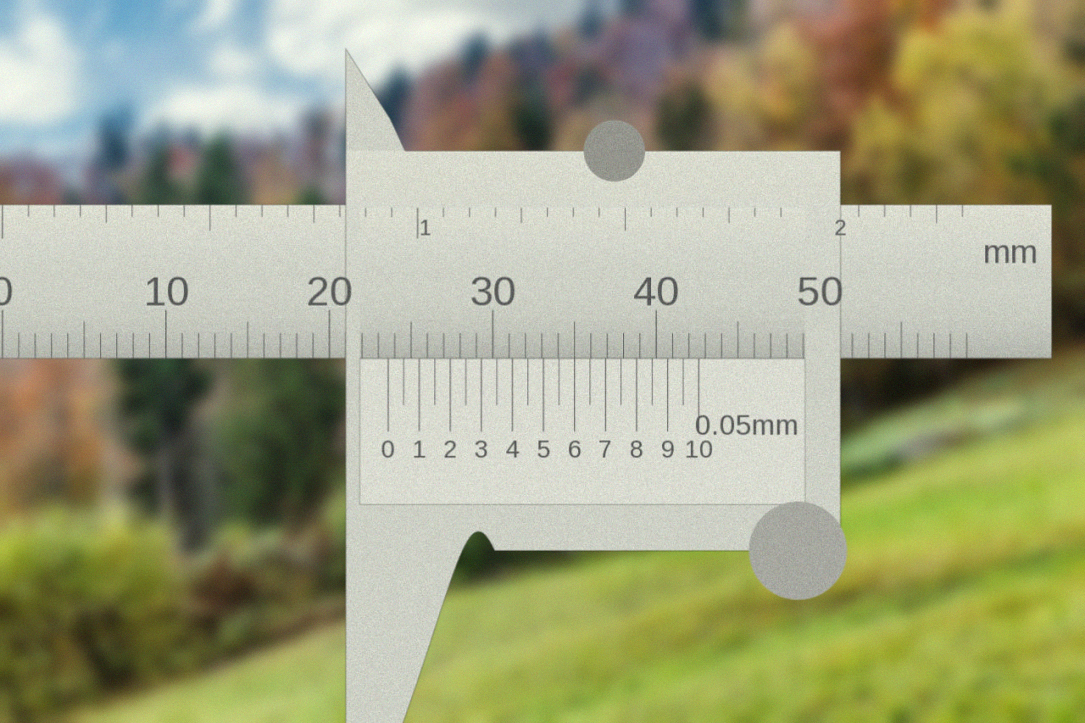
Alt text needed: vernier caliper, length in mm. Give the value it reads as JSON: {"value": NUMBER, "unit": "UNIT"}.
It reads {"value": 23.6, "unit": "mm"}
